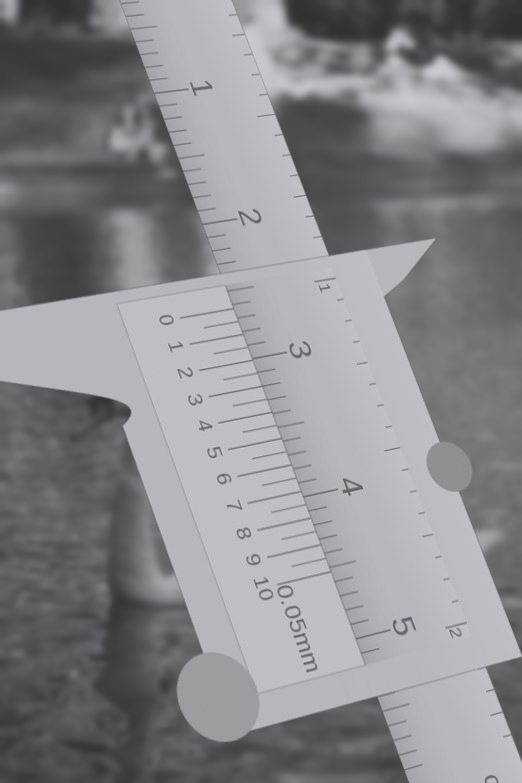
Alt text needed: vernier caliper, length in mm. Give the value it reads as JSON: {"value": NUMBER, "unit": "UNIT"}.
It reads {"value": 26.3, "unit": "mm"}
